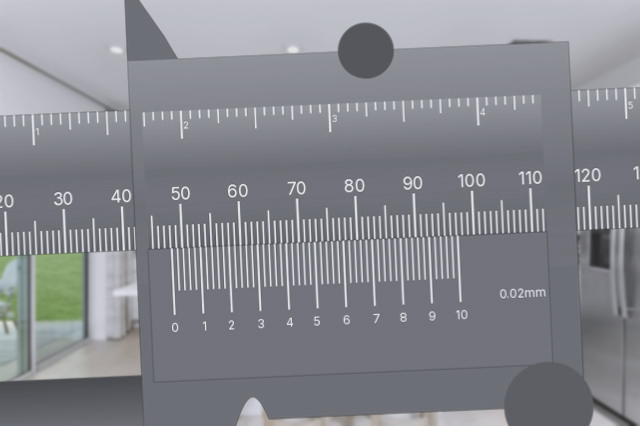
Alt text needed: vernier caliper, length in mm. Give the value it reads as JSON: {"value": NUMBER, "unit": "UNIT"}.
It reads {"value": 48.2, "unit": "mm"}
